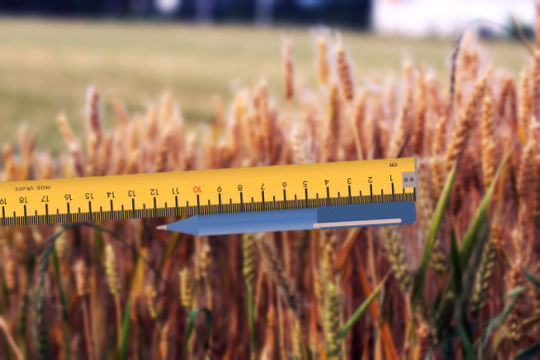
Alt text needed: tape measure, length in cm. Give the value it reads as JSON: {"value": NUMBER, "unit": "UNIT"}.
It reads {"value": 12, "unit": "cm"}
